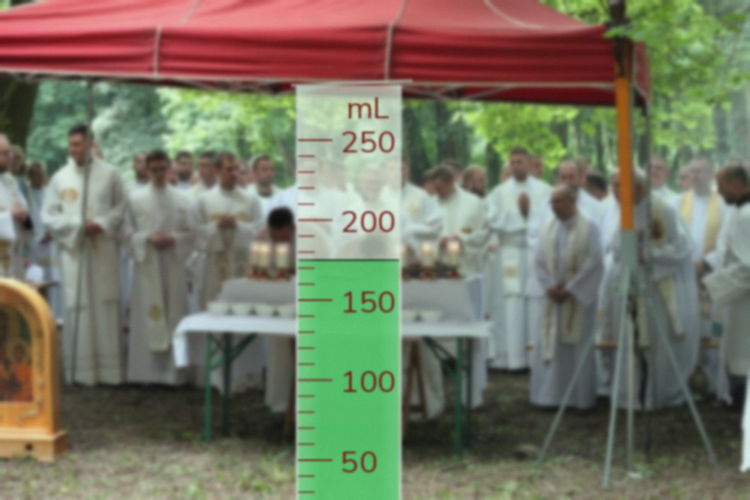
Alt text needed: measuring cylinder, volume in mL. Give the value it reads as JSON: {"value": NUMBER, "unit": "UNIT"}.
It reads {"value": 175, "unit": "mL"}
